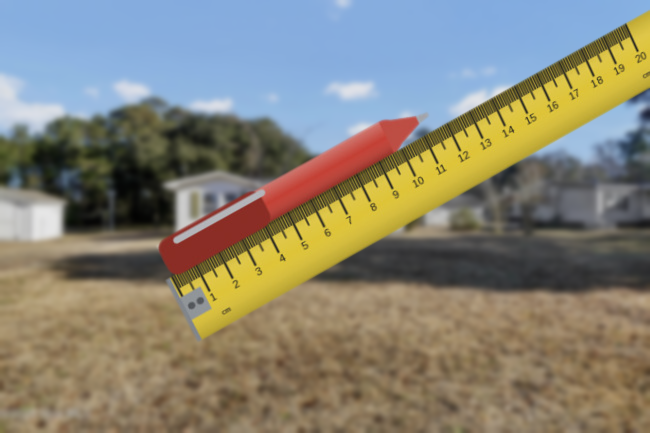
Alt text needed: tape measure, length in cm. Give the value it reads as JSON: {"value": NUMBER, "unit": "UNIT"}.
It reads {"value": 11.5, "unit": "cm"}
